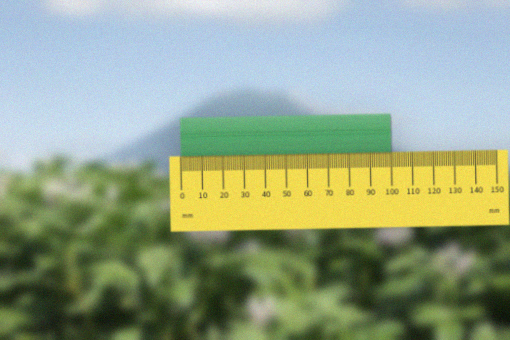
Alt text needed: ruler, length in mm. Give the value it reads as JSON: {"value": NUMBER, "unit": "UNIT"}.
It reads {"value": 100, "unit": "mm"}
